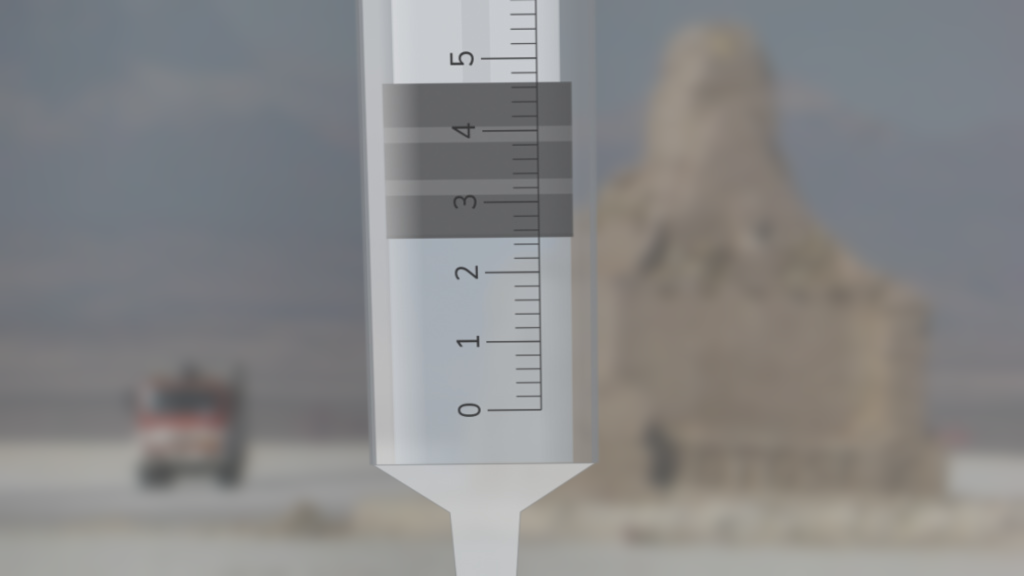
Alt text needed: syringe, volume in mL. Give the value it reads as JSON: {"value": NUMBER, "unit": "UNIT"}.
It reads {"value": 2.5, "unit": "mL"}
